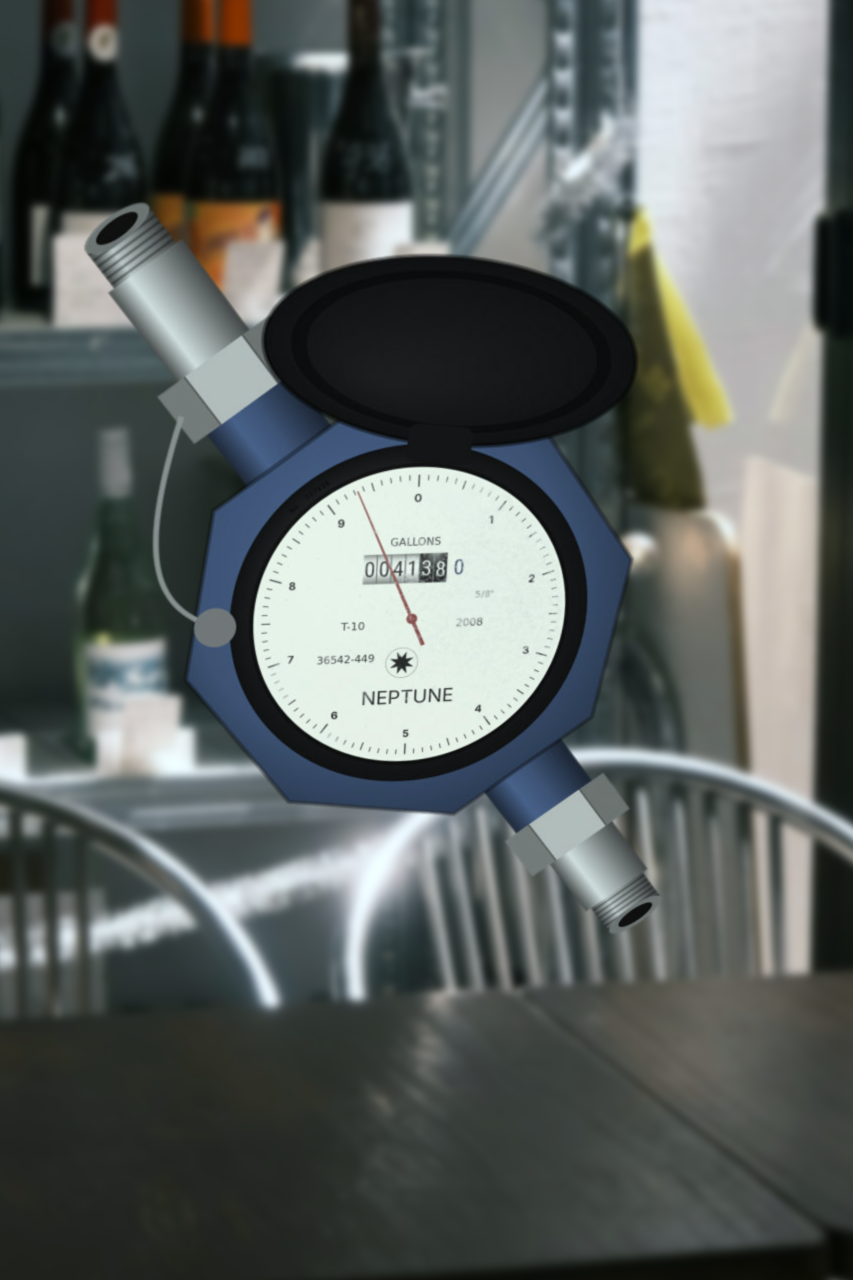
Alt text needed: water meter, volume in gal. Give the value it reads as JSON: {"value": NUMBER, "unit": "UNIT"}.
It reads {"value": 41379.3, "unit": "gal"}
